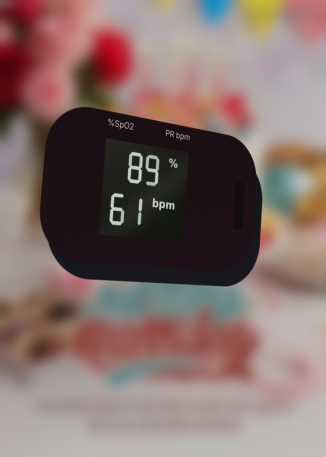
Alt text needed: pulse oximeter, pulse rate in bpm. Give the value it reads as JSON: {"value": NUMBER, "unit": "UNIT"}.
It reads {"value": 61, "unit": "bpm"}
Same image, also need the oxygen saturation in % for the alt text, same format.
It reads {"value": 89, "unit": "%"}
